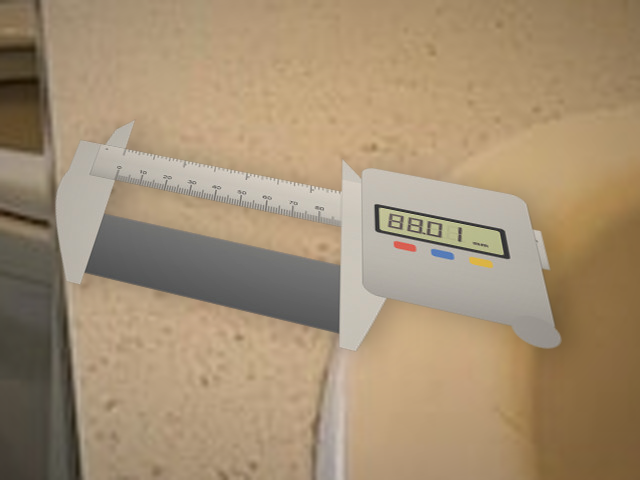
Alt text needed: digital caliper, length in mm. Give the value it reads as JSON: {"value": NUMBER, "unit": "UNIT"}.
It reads {"value": 88.01, "unit": "mm"}
